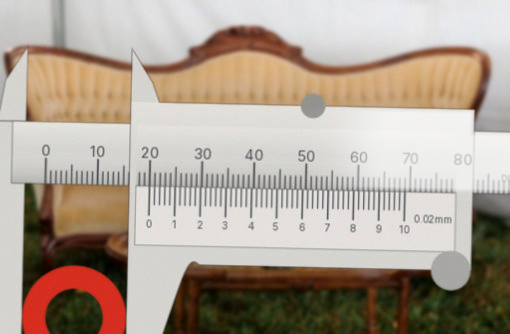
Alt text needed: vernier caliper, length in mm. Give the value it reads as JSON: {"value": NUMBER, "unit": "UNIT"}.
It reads {"value": 20.0, "unit": "mm"}
